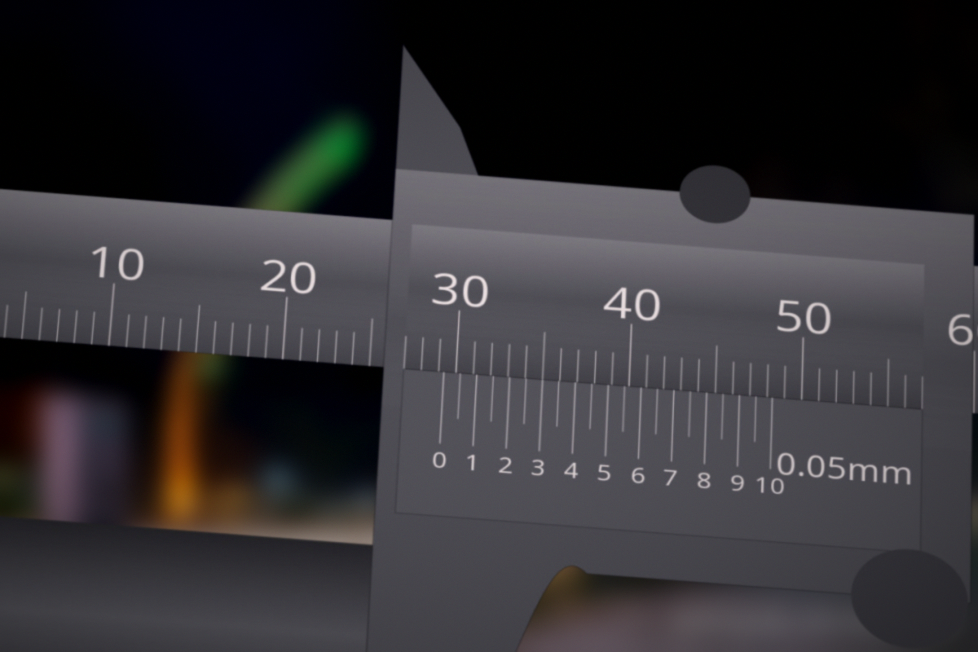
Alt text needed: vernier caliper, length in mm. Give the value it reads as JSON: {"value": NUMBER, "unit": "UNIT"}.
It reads {"value": 29.3, "unit": "mm"}
